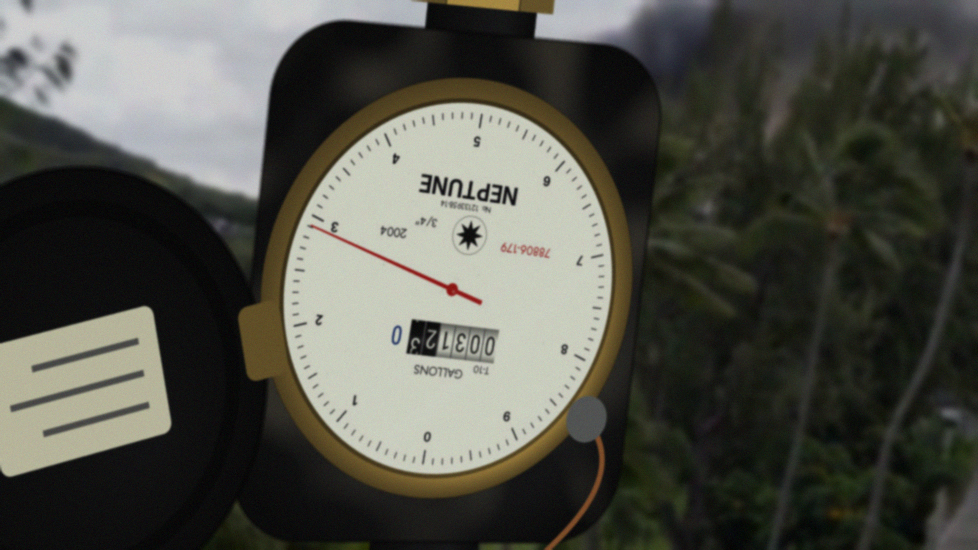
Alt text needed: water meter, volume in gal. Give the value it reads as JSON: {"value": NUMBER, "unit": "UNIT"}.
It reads {"value": 31232.9, "unit": "gal"}
